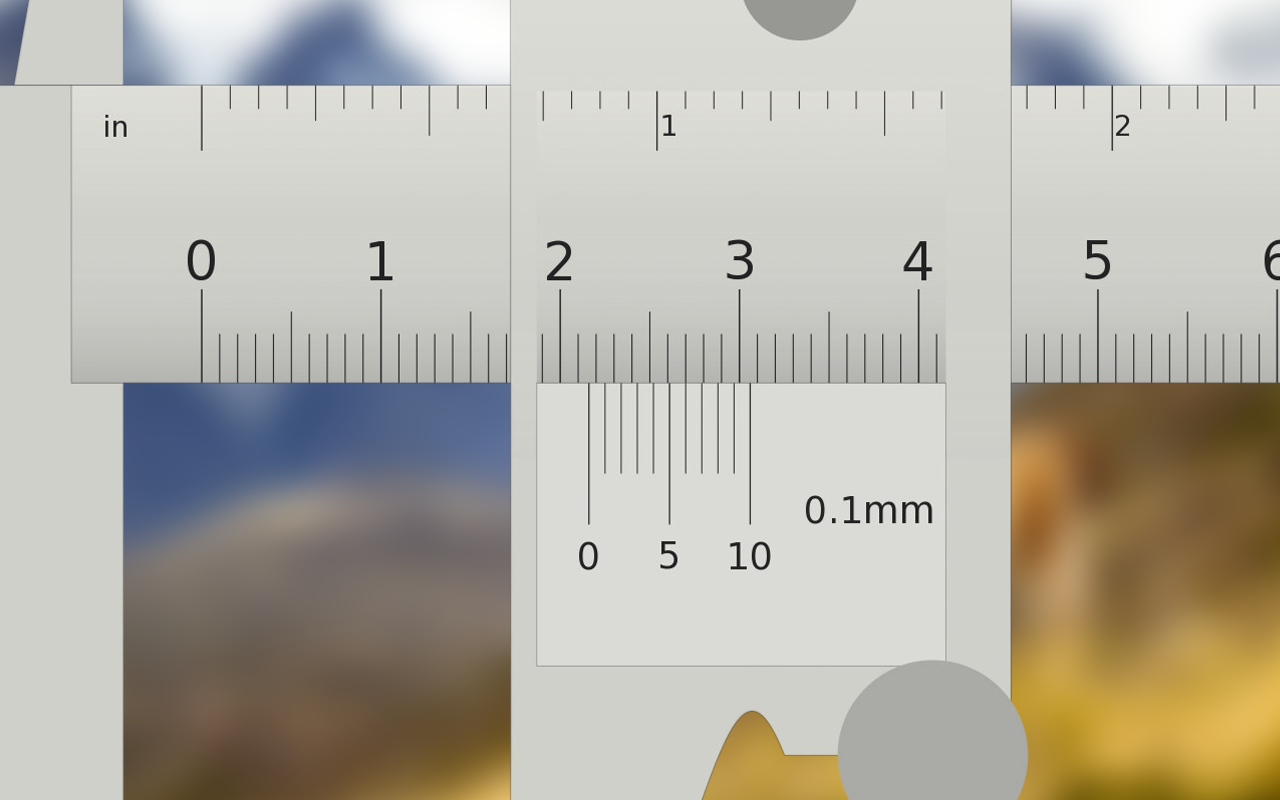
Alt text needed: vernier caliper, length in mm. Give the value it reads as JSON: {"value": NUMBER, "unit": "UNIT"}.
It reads {"value": 21.6, "unit": "mm"}
